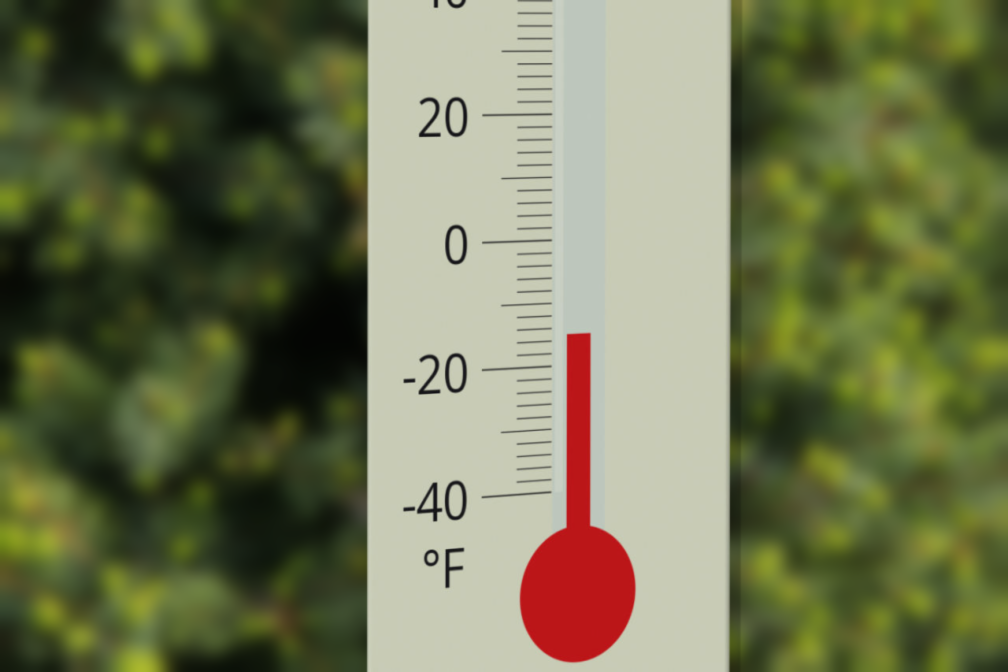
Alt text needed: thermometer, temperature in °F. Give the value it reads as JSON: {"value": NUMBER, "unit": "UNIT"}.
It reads {"value": -15, "unit": "°F"}
